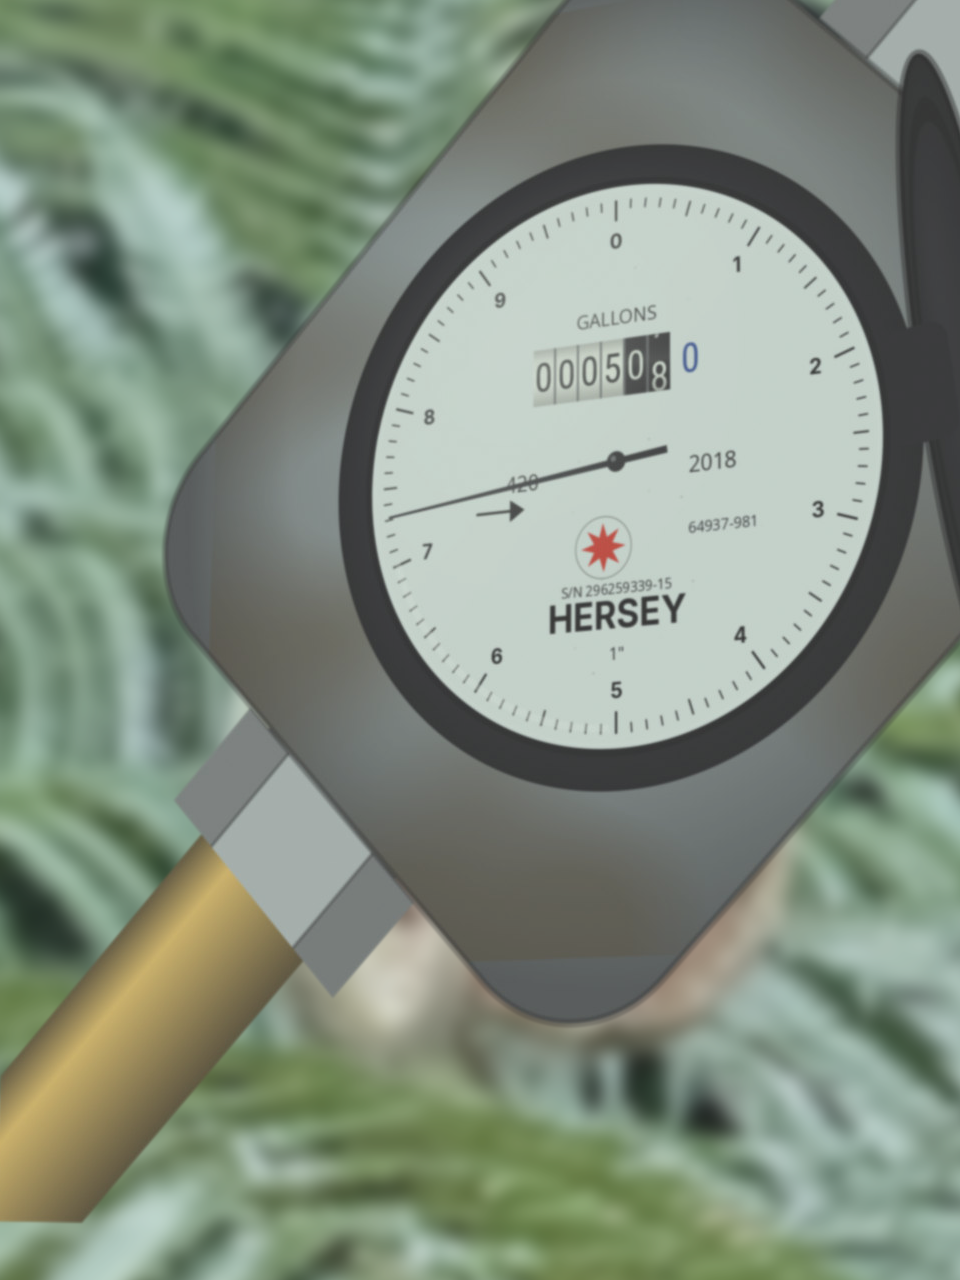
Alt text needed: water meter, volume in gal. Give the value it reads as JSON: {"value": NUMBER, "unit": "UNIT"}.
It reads {"value": 5077.3, "unit": "gal"}
